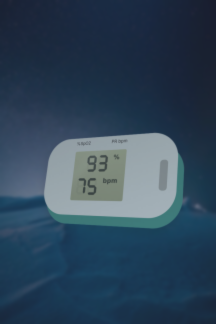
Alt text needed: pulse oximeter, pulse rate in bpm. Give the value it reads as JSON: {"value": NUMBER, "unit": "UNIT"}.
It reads {"value": 75, "unit": "bpm"}
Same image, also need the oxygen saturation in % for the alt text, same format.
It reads {"value": 93, "unit": "%"}
